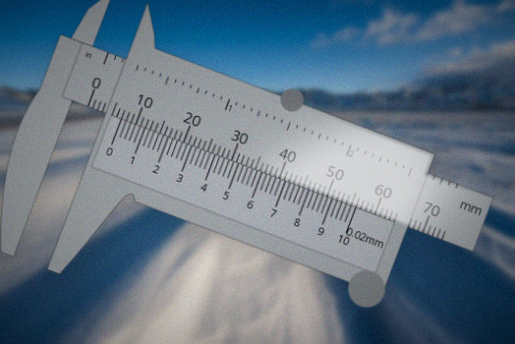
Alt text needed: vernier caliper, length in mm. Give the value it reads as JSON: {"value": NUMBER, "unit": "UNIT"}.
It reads {"value": 7.0, "unit": "mm"}
